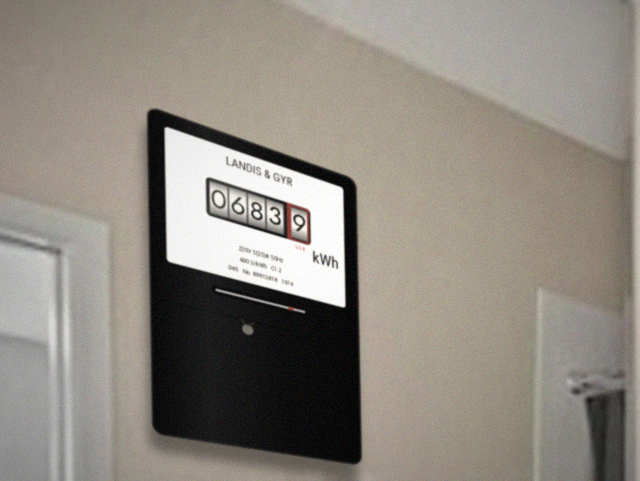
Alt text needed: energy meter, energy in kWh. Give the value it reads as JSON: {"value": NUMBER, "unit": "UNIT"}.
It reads {"value": 683.9, "unit": "kWh"}
